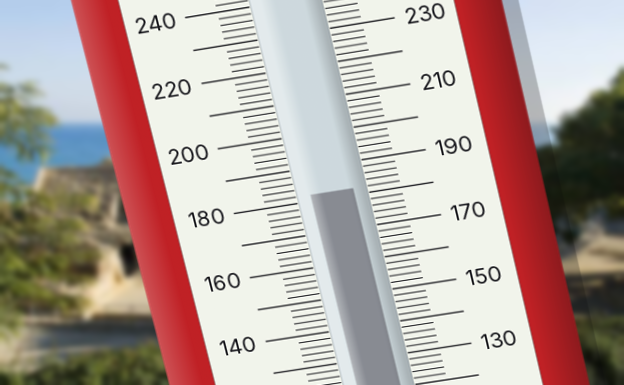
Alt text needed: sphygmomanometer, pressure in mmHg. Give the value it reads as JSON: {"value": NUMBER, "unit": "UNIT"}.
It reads {"value": 182, "unit": "mmHg"}
